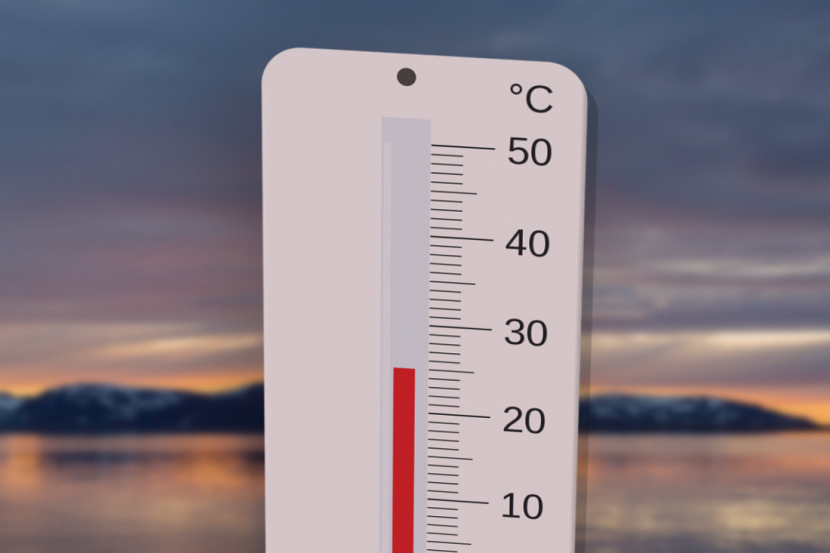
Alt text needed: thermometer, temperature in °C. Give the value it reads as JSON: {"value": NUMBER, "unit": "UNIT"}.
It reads {"value": 25, "unit": "°C"}
